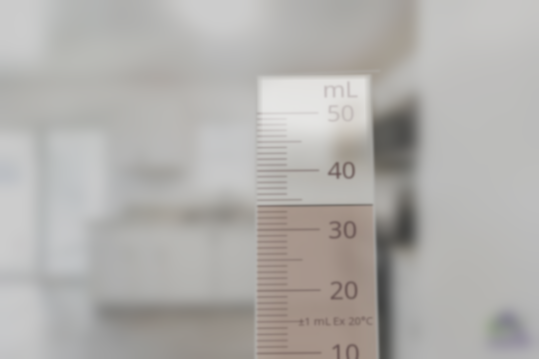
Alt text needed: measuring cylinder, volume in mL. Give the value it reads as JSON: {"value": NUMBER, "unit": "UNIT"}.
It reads {"value": 34, "unit": "mL"}
